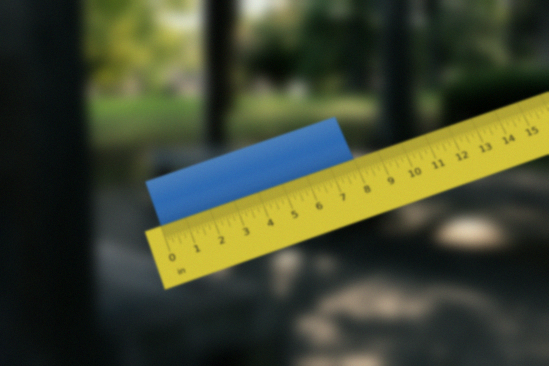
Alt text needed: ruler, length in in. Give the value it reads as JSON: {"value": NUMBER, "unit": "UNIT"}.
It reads {"value": 8, "unit": "in"}
